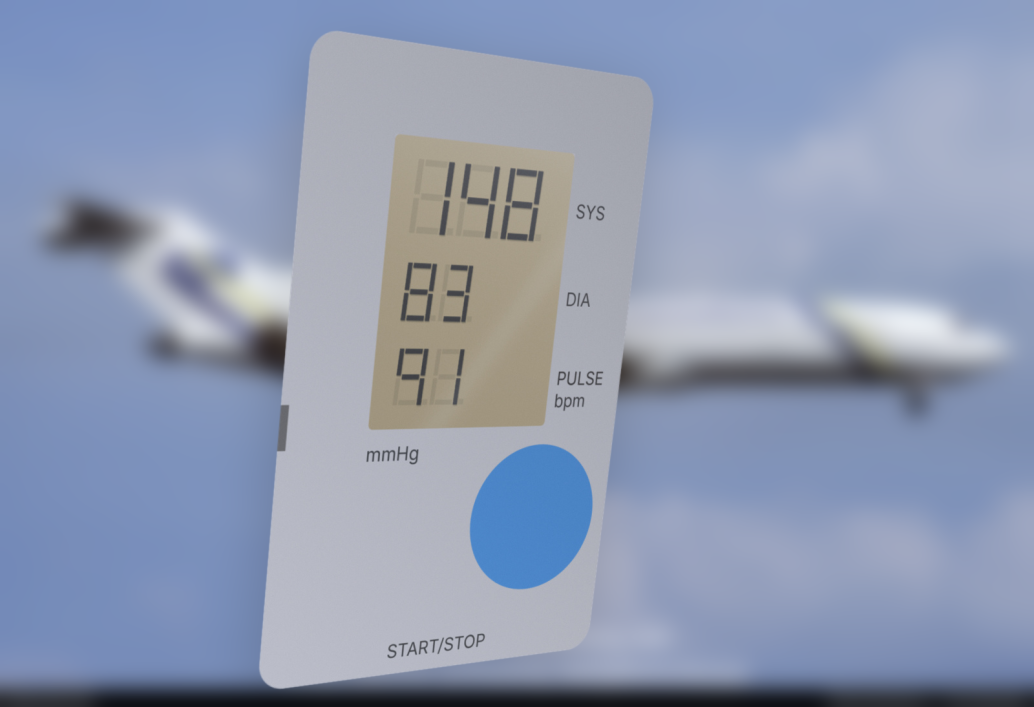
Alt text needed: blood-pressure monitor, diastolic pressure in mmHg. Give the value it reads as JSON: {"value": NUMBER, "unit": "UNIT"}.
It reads {"value": 83, "unit": "mmHg"}
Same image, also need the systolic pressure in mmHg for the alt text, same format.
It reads {"value": 148, "unit": "mmHg"}
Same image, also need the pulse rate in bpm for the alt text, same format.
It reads {"value": 91, "unit": "bpm"}
